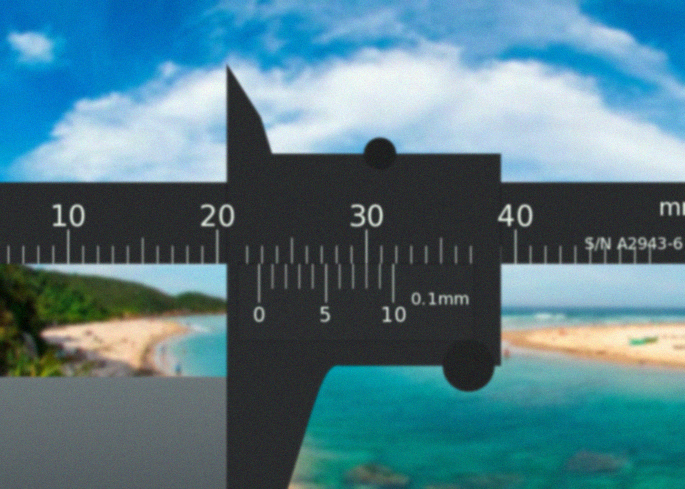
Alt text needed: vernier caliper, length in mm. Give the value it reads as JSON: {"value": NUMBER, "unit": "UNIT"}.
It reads {"value": 22.8, "unit": "mm"}
